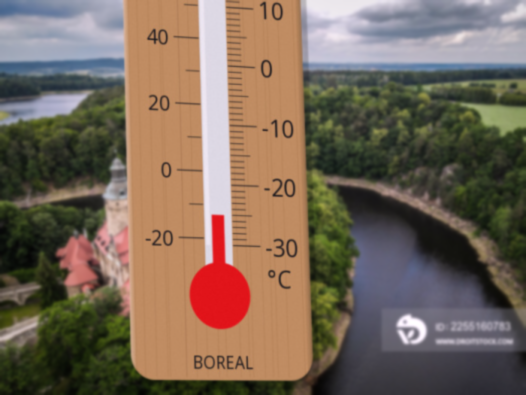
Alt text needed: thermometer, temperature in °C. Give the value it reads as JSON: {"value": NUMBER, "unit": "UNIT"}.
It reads {"value": -25, "unit": "°C"}
